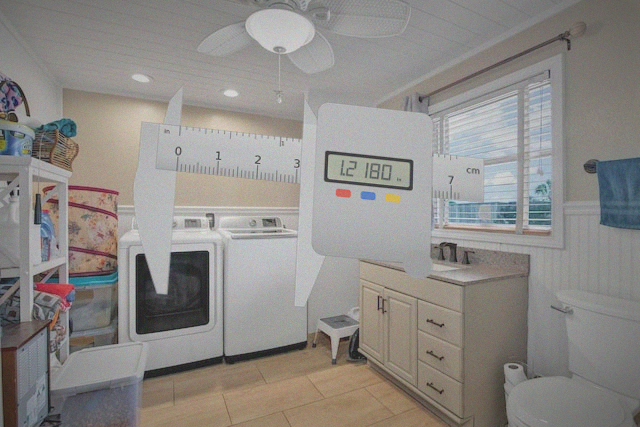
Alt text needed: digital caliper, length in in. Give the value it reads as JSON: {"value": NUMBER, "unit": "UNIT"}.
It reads {"value": 1.2180, "unit": "in"}
